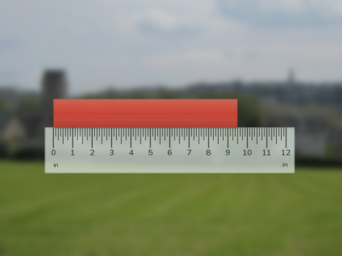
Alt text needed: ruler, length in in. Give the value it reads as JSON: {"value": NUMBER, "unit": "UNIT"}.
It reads {"value": 9.5, "unit": "in"}
